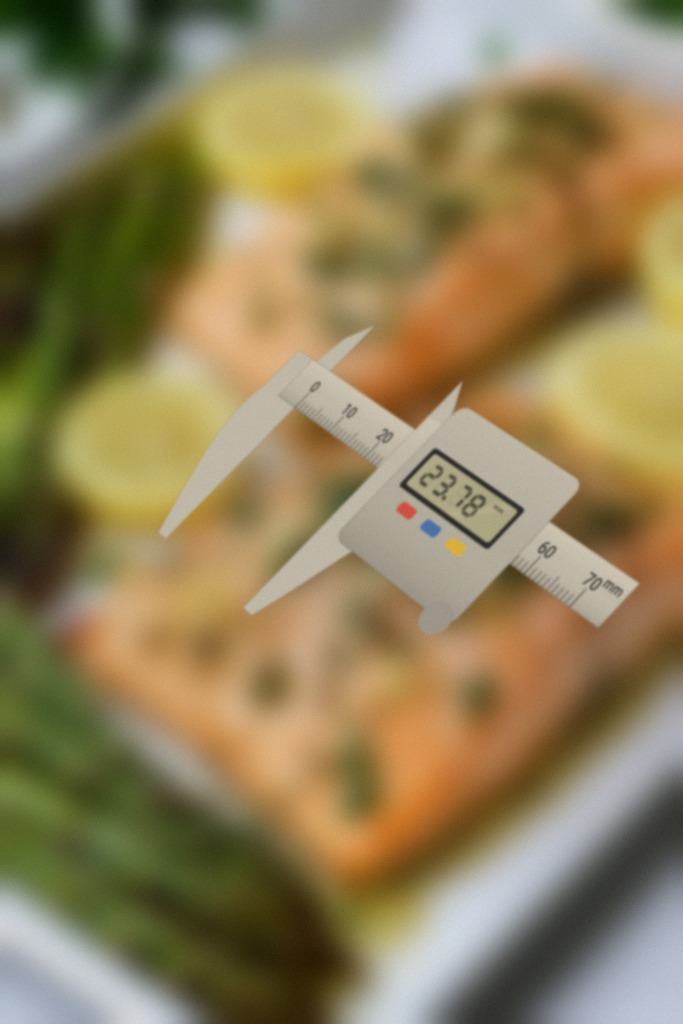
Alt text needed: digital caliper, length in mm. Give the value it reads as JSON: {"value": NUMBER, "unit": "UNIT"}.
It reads {"value": 23.78, "unit": "mm"}
